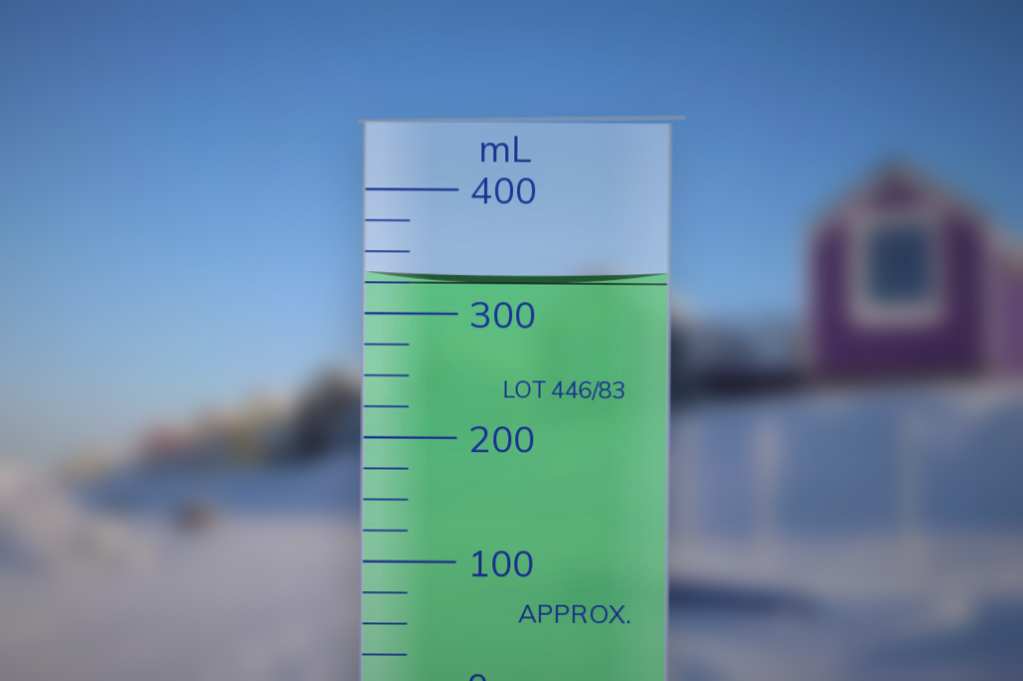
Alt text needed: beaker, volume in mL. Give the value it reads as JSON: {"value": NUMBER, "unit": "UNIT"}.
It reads {"value": 325, "unit": "mL"}
